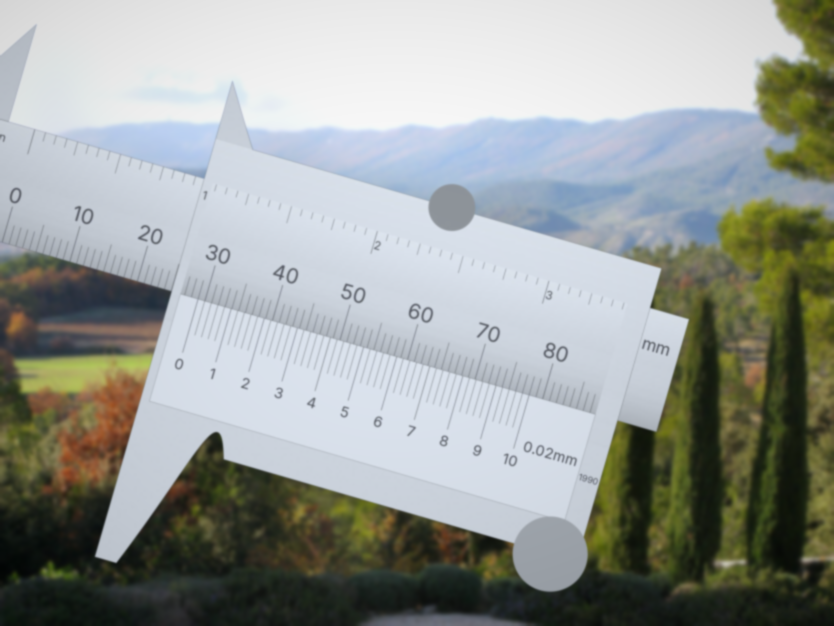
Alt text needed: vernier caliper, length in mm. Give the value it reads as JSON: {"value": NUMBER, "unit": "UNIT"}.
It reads {"value": 29.0, "unit": "mm"}
